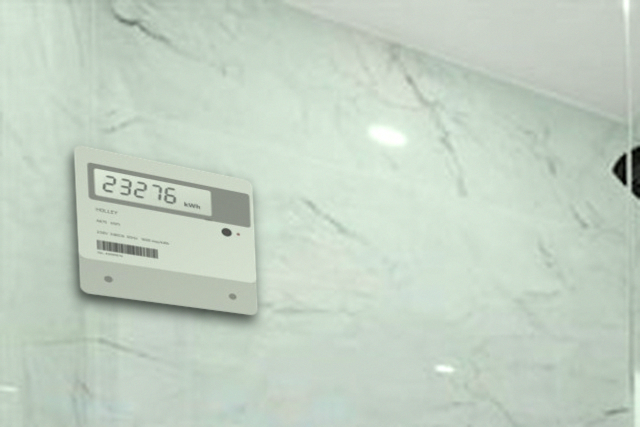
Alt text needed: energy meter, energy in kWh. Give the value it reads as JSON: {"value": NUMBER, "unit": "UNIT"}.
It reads {"value": 23276, "unit": "kWh"}
